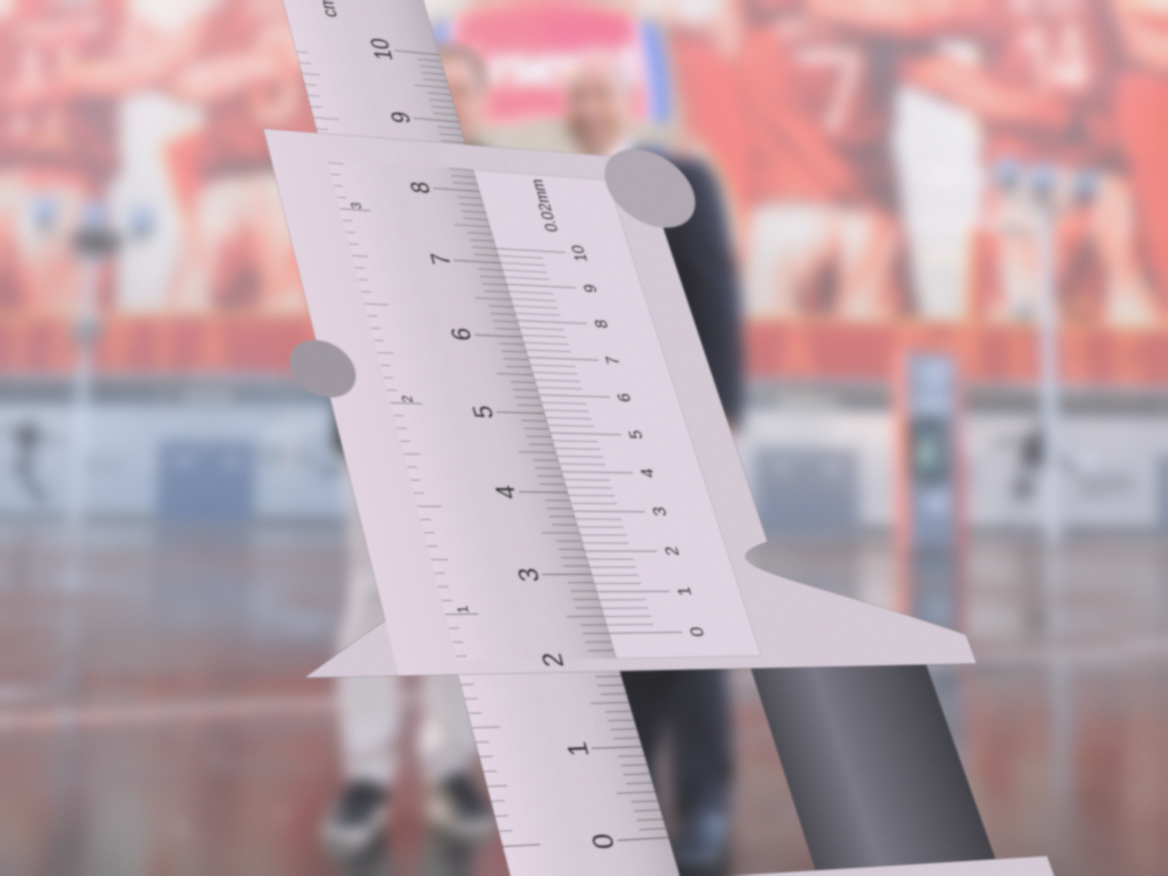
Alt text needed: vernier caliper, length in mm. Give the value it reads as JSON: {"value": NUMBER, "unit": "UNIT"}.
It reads {"value": 23.0, "unit": "mm"}
